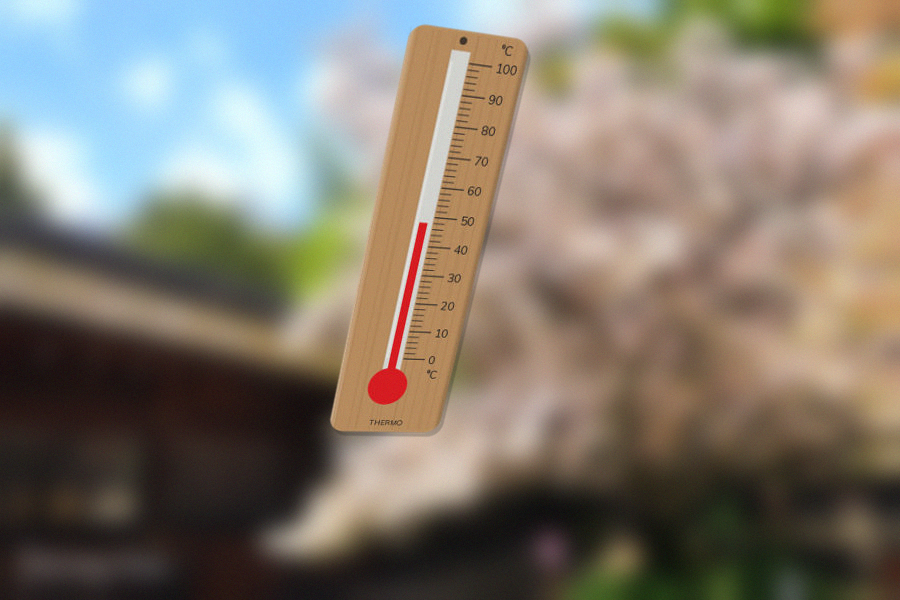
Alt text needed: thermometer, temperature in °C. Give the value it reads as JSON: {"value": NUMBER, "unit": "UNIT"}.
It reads {"value": 48, "unit": "°C"}
